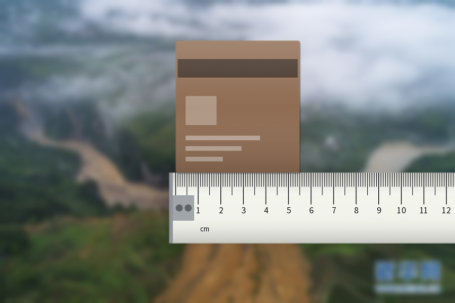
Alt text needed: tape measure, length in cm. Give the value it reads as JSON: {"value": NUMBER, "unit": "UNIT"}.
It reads {"value": 5.5, "unit": "cm"}
